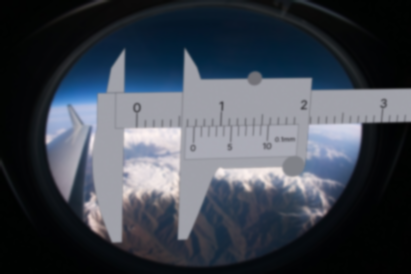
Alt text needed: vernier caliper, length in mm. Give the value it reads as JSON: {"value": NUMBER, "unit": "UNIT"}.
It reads {"value": 6.8, "unit": "mm"}
